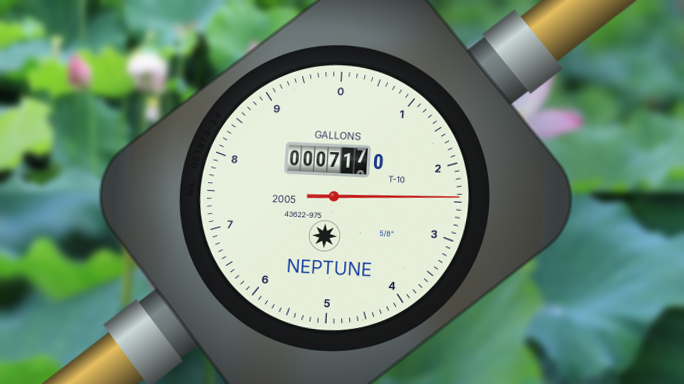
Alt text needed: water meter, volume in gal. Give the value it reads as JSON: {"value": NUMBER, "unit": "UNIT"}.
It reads {"value": 7172.4, "unit": "gal"}
